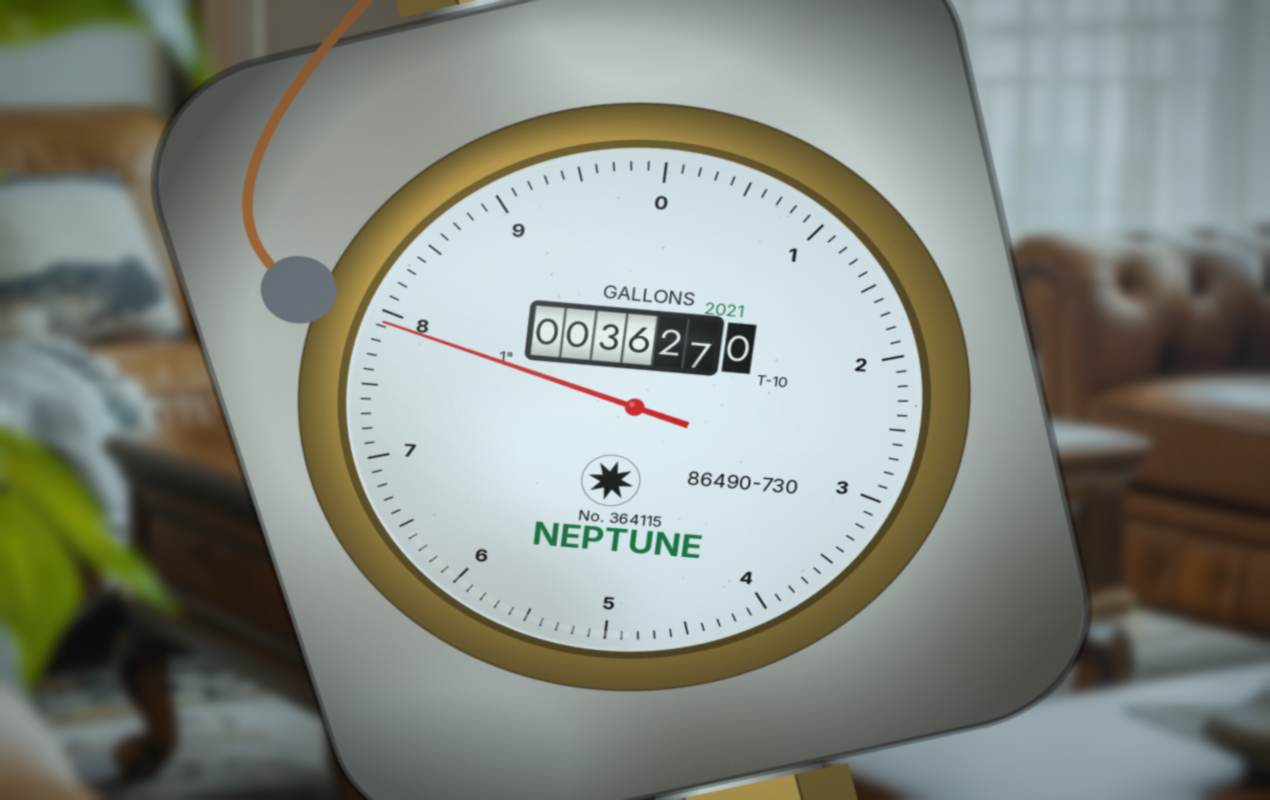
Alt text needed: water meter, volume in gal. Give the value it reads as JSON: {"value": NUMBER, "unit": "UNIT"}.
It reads {"value": 36267.9, "unit": "gal"}
